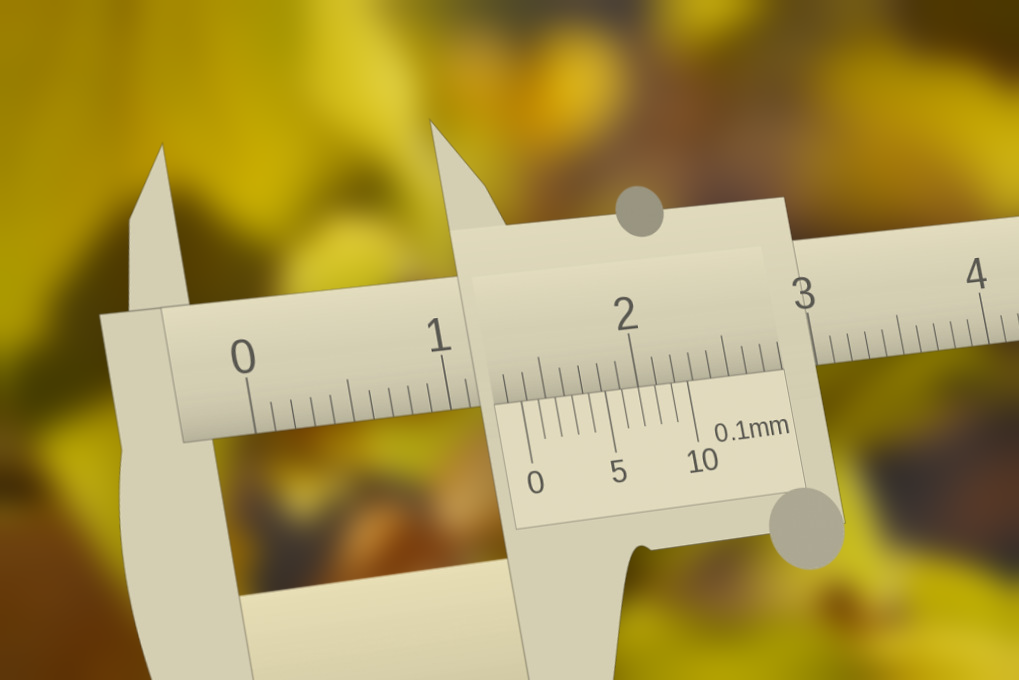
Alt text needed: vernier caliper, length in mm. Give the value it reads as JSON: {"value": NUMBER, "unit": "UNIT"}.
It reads {"value": 13.7, "unit": "mm"}
